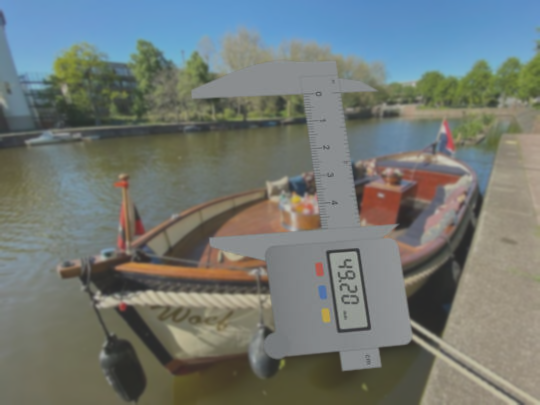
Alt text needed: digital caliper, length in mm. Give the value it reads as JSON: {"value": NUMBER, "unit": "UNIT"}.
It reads {"value": 49.20, "unit": "mm"}
